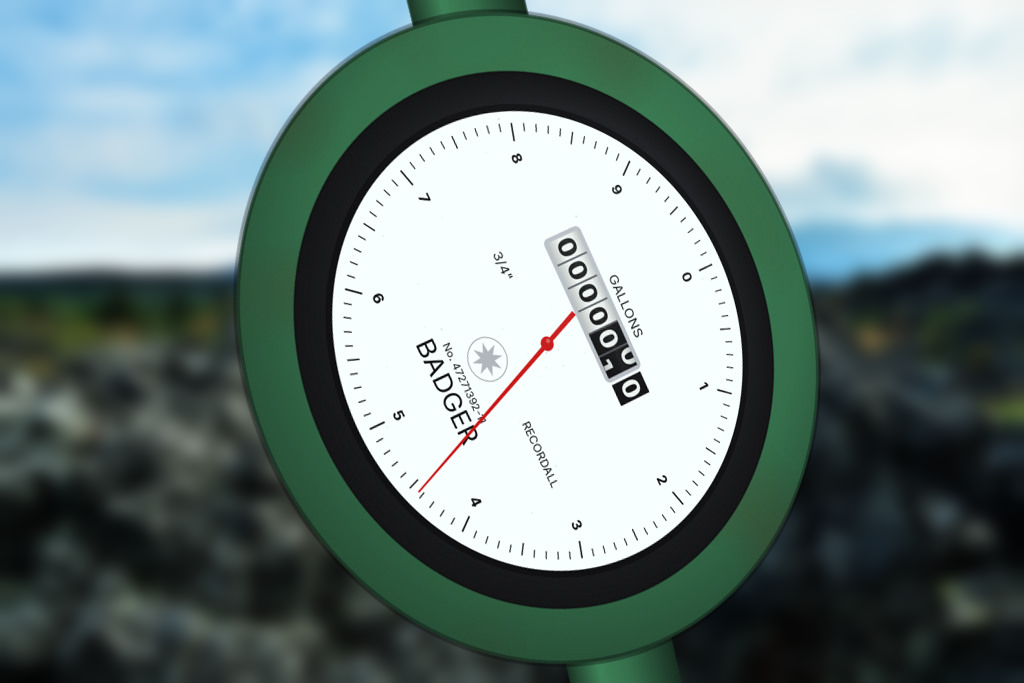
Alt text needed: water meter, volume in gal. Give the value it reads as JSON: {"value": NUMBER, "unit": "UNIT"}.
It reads {"value": 4.4, "unit": "gal"}
